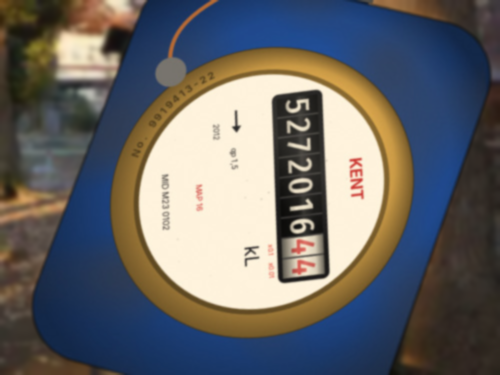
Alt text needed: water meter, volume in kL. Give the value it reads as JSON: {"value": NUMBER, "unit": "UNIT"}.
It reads {"value": 5272016.44, "unit": "kL"}
